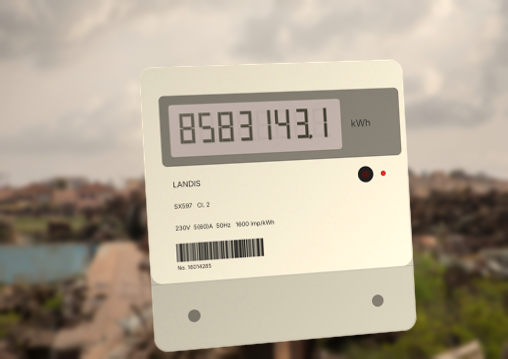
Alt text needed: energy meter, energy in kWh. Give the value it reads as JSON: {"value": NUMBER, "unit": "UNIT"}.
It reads {"value": 8583143.1, "unit": "kWh"}
